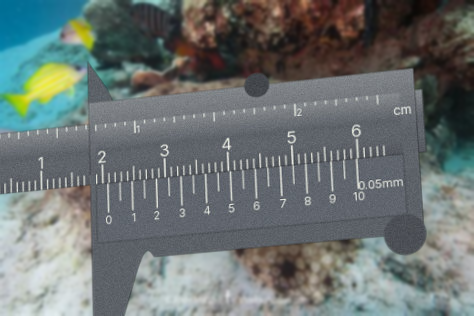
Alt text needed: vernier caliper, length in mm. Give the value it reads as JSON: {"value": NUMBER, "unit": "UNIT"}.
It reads {"value": 20.8, "unit": "mm"}
